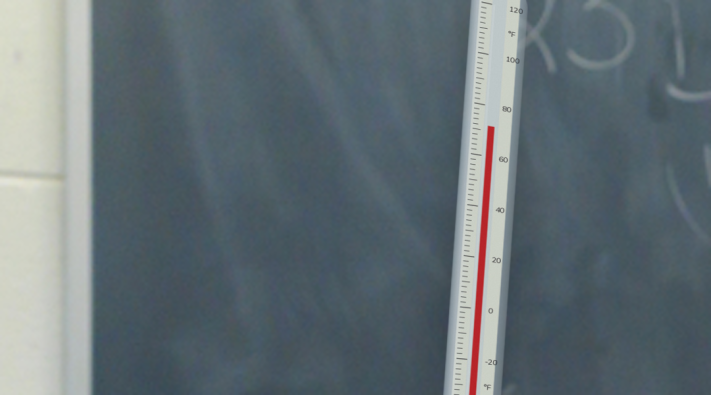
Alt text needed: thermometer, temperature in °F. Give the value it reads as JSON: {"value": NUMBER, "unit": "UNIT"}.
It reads {"value": 72, "unit": "°F"}
